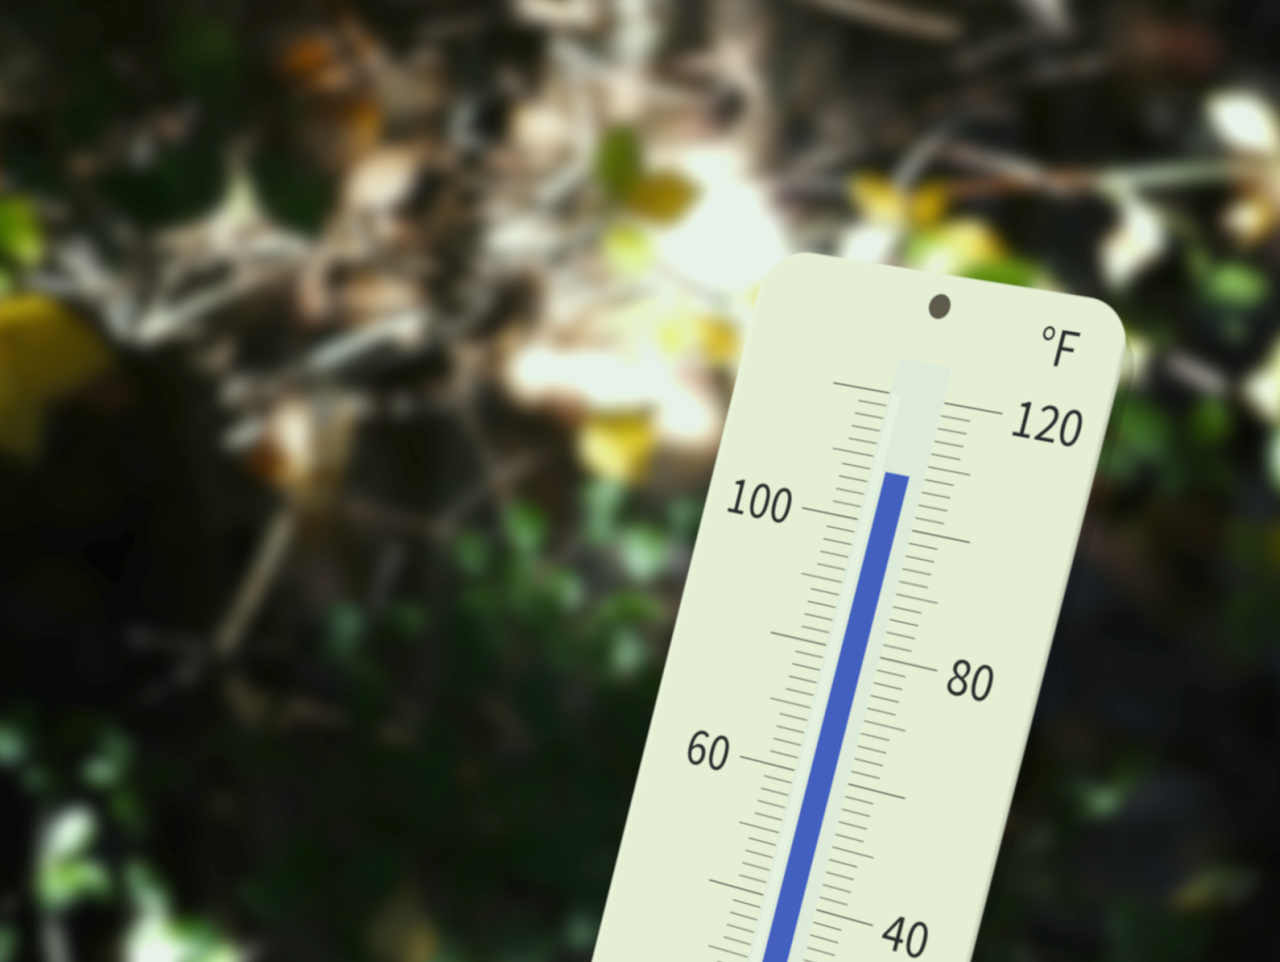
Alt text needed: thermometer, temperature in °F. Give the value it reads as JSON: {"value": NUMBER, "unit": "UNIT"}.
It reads {"value": 108, "unit": "°F"}
